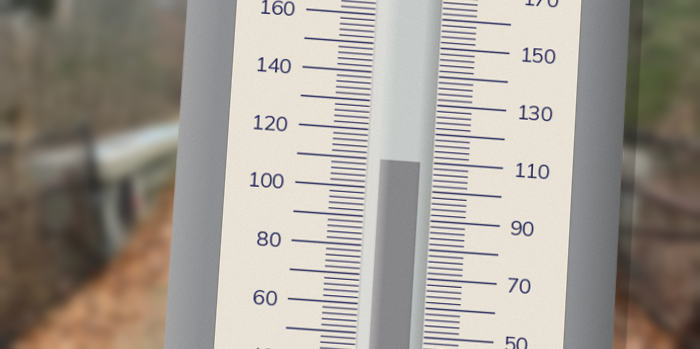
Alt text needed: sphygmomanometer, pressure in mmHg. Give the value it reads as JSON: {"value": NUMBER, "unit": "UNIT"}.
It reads {"value": 110, "unit": "mmHg"}
